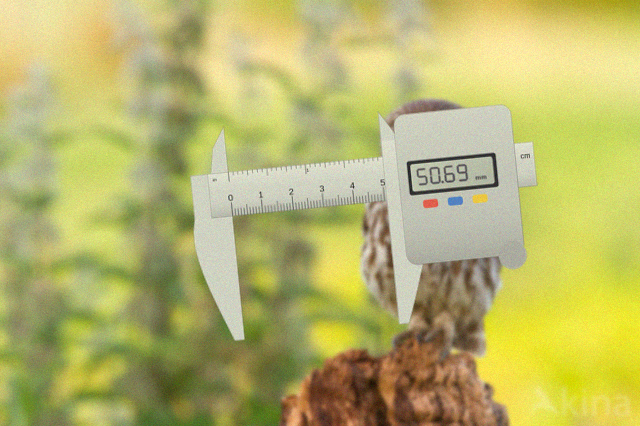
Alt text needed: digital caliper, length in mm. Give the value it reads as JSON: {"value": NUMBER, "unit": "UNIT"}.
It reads {"value": 50.69, "unit": "mm"}
